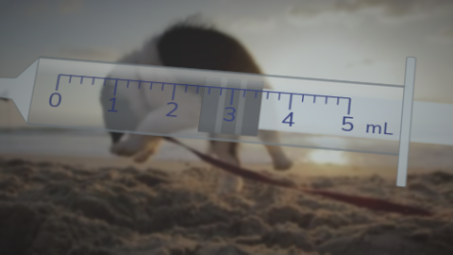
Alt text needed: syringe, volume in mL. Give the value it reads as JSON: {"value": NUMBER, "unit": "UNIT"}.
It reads {"value": 2.5, "unit": "mL"}
